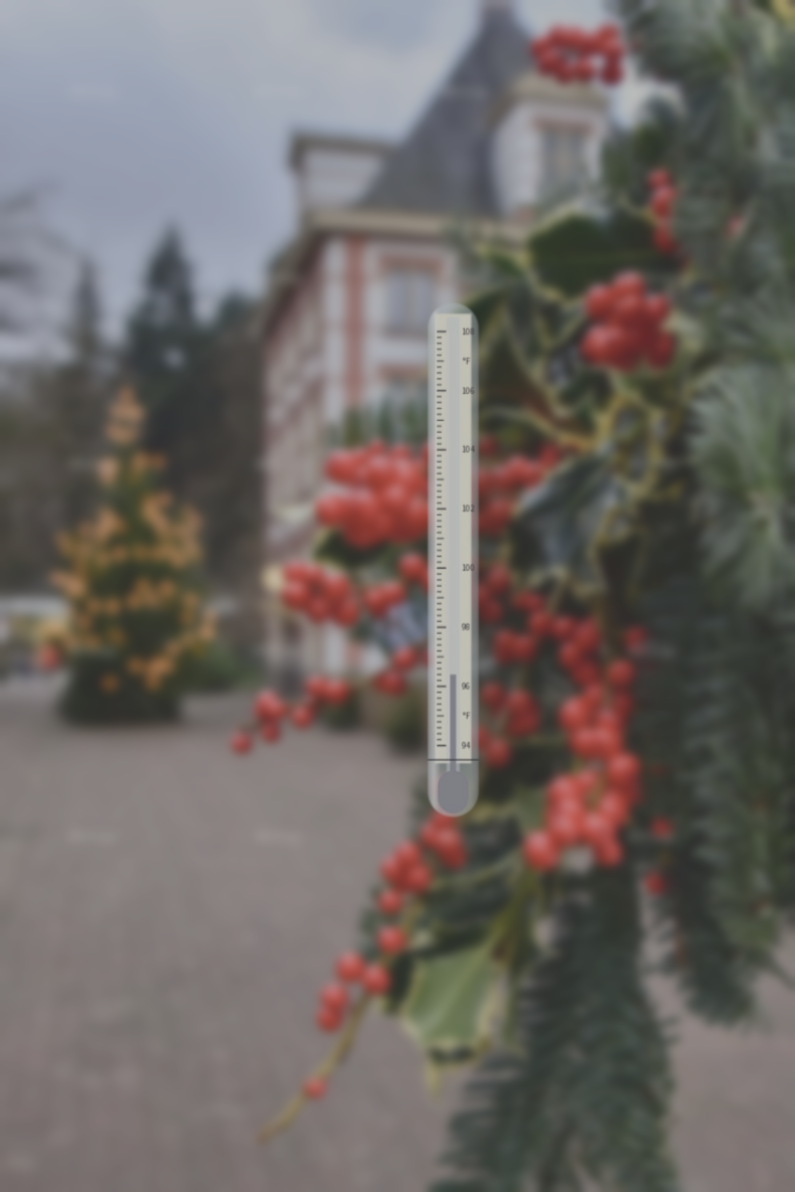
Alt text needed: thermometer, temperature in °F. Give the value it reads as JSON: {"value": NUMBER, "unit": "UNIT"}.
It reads {"value": 96.4, "unit": "°F"}
